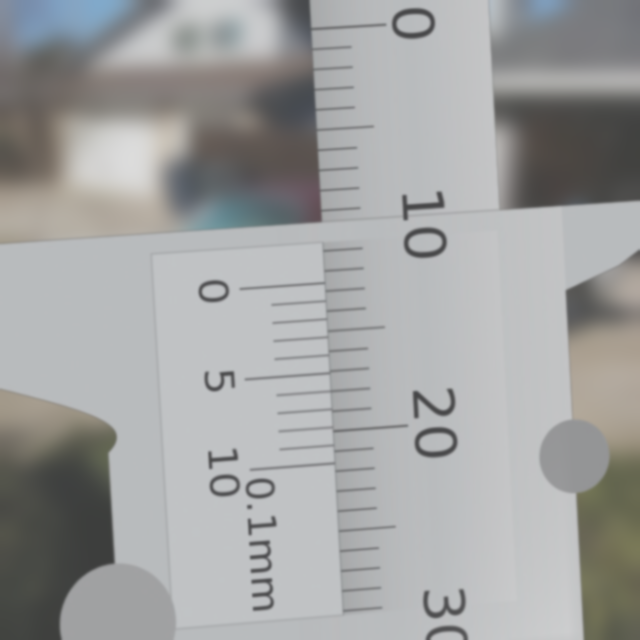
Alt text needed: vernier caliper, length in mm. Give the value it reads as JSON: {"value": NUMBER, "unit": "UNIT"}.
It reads {"value": 12.6, "unit": "mm"}
